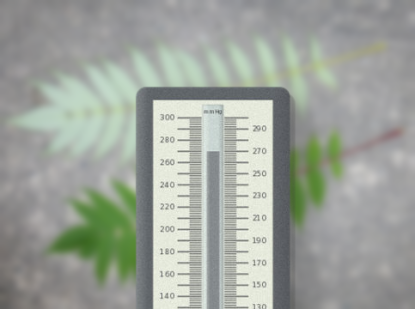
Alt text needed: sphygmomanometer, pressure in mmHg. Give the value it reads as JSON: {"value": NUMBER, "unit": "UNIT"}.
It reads {"value": 270, "unit": "mmHg"}
